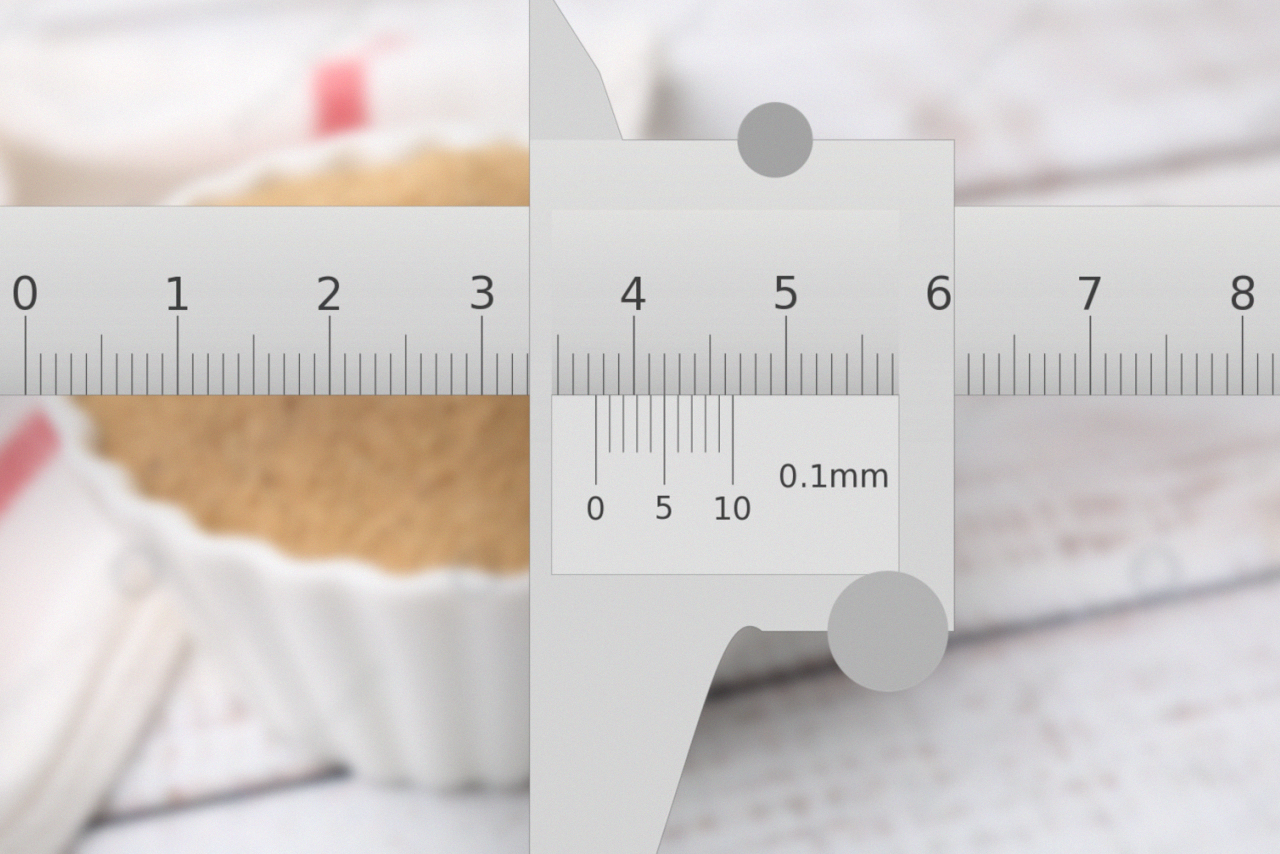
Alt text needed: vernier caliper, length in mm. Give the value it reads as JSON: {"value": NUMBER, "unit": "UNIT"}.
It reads {"value": 37.5, "unit": "mm"}
